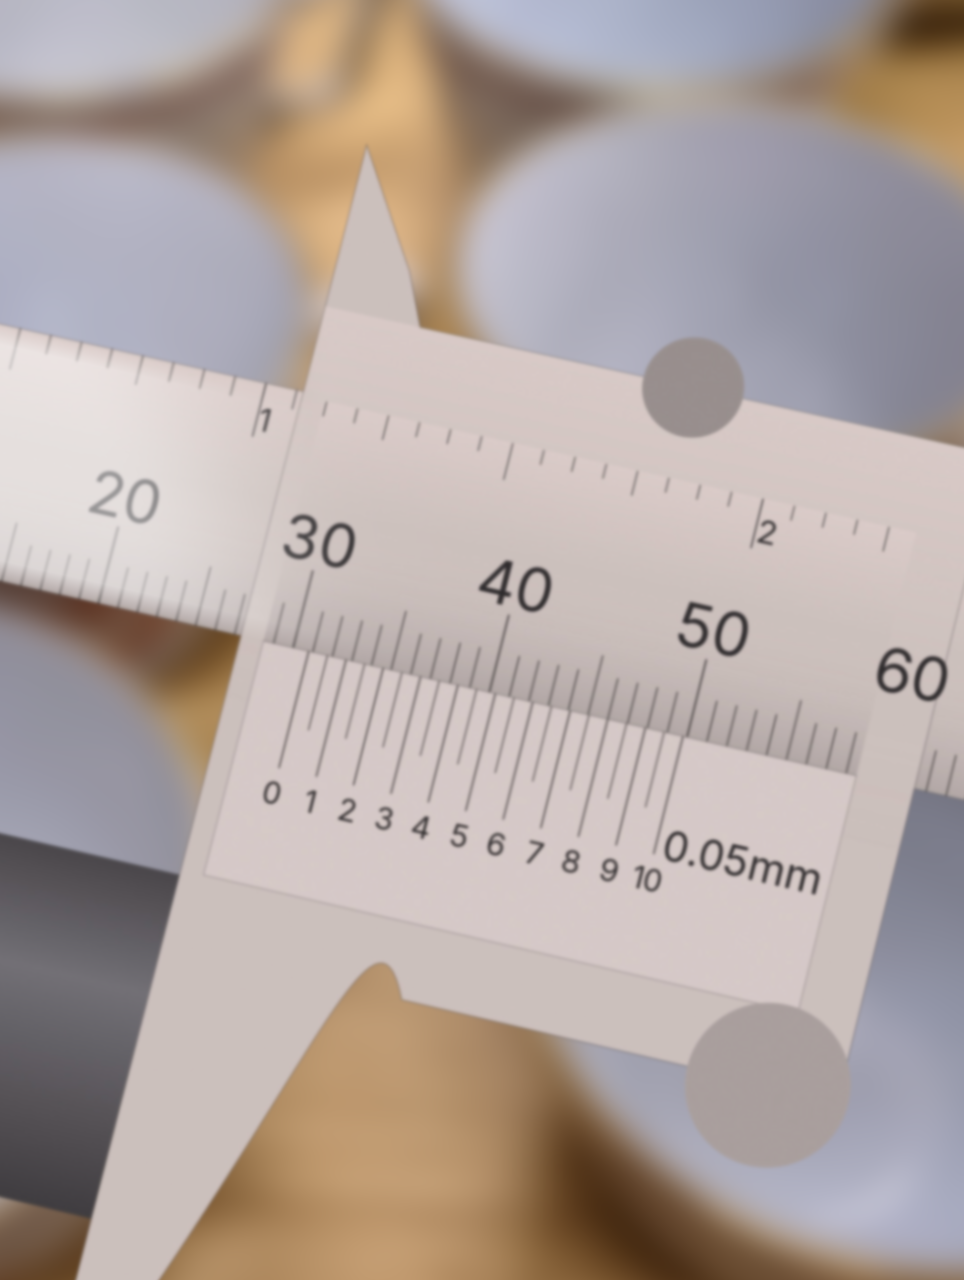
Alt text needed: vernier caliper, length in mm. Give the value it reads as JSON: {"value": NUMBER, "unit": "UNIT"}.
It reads {"value": 30.8, "unit": "mm"}
